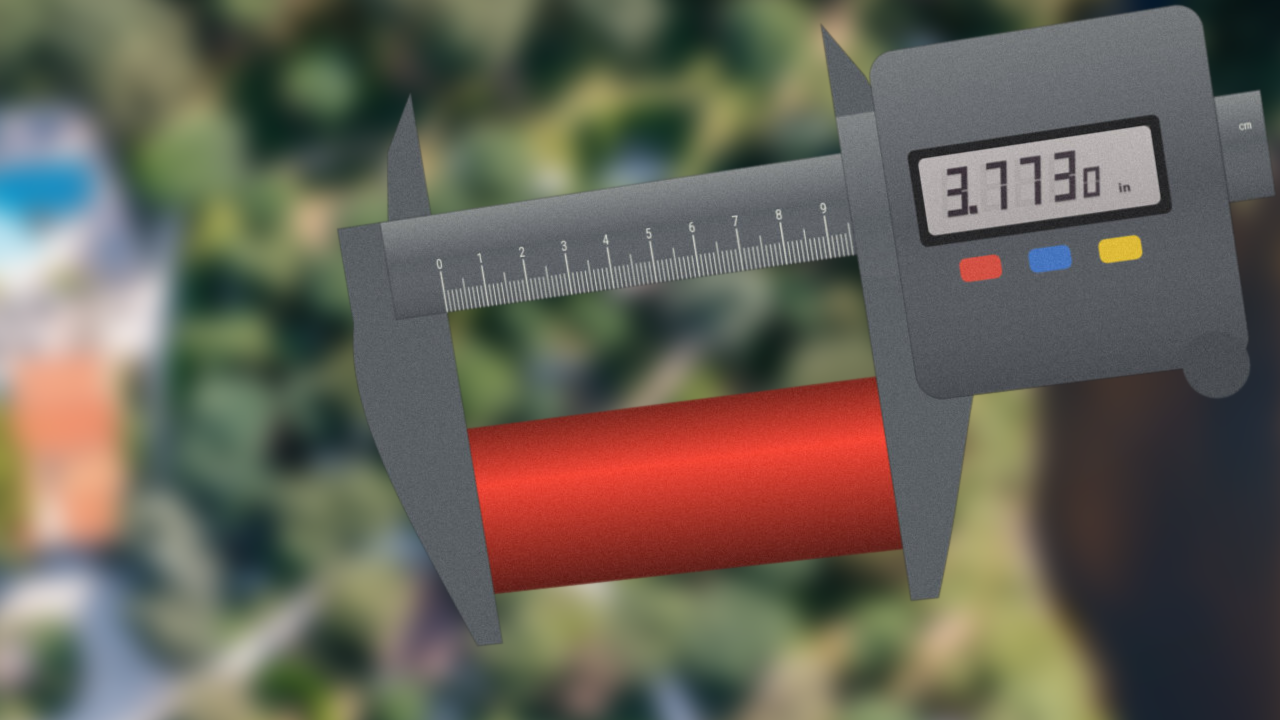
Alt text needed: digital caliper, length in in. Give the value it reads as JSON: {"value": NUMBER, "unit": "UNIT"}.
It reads {"value": 3.7730, "unit": "in"}
